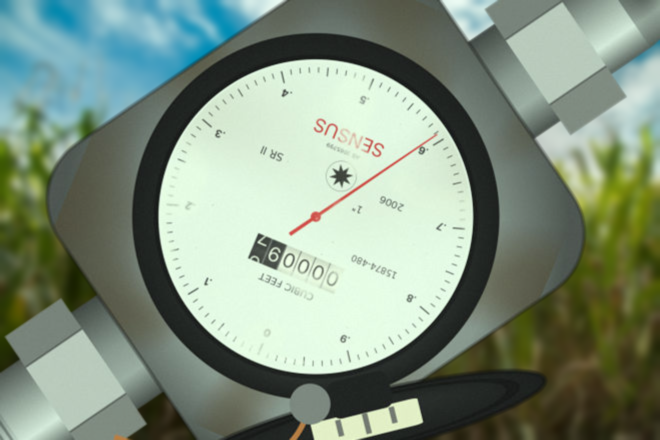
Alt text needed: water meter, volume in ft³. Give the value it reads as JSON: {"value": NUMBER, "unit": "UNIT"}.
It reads {"value": 96.59, "unit": "ft³"}
